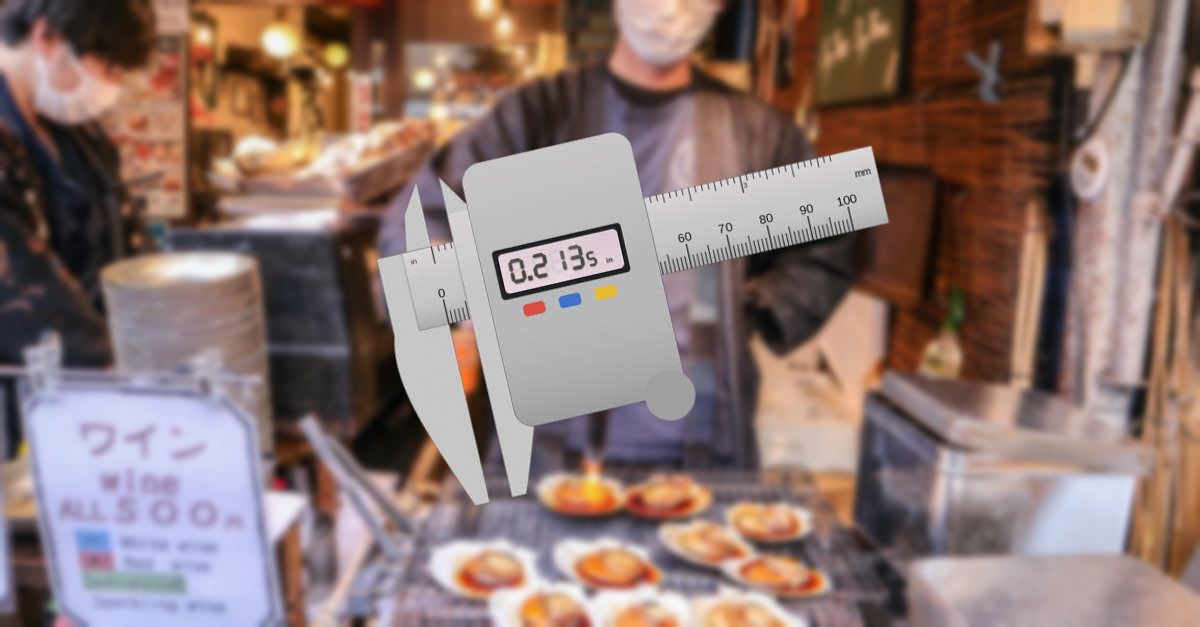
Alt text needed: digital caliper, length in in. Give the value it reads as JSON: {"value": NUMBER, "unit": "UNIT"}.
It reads {"value": 0.2135, "unit": "in"}
